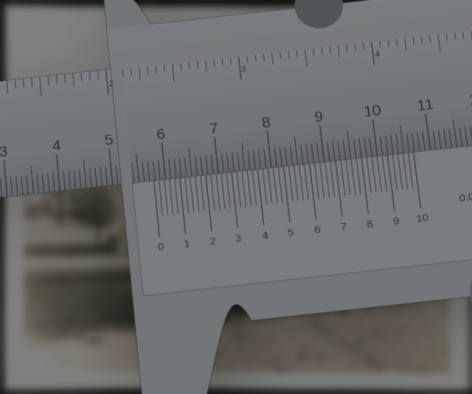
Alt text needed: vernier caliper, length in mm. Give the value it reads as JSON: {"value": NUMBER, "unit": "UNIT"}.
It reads {"value": 57.8, "unit": "mm"}
